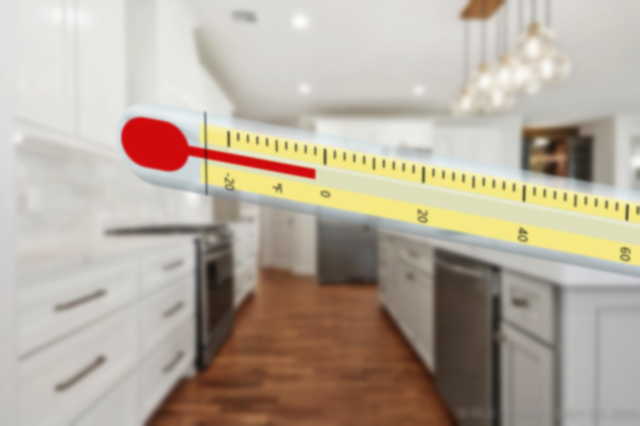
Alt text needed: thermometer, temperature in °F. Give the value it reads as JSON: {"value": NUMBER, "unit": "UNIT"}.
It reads {"value": -2, "unit": "°F"}
